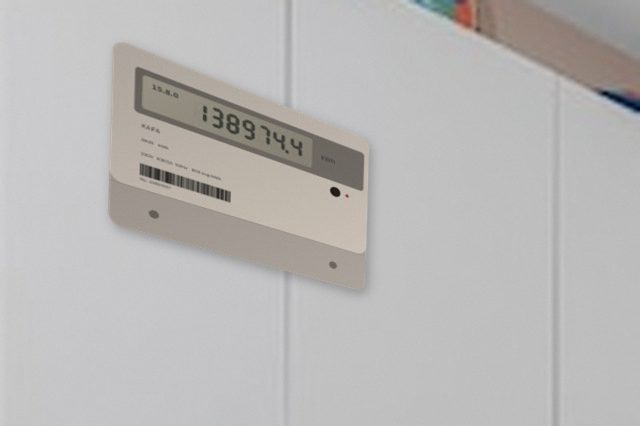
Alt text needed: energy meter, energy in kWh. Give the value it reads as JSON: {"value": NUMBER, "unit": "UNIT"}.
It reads {"value": 138974.4, "unit": "kWh"}
